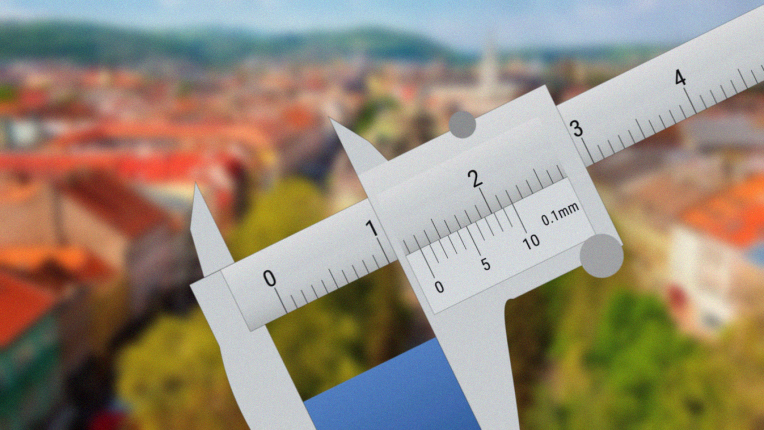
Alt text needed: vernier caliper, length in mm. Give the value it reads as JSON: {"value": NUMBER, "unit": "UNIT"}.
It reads {"value": 13.0, "unit": "mm"}
